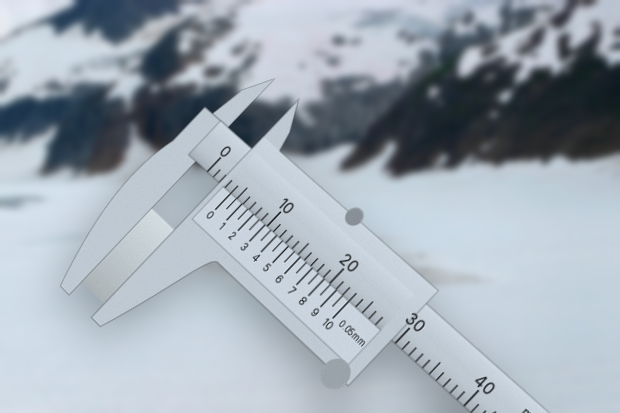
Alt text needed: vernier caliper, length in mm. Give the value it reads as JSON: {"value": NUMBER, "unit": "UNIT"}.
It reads {"value": 4.0, "unit": "mm"}
